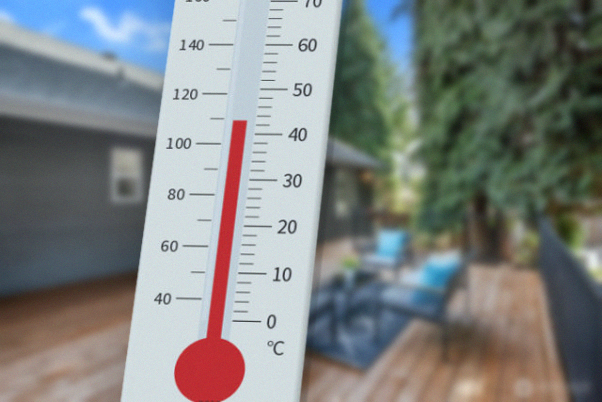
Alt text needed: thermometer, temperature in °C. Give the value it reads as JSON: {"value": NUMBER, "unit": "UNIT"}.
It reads {"value": 43, "unit": "°C"}
